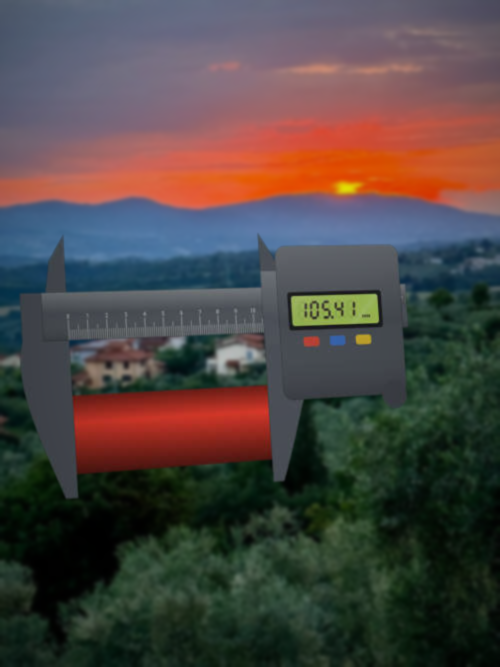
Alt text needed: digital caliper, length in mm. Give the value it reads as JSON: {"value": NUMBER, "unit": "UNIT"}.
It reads {"value": 105.41, "unit": "mm"}
